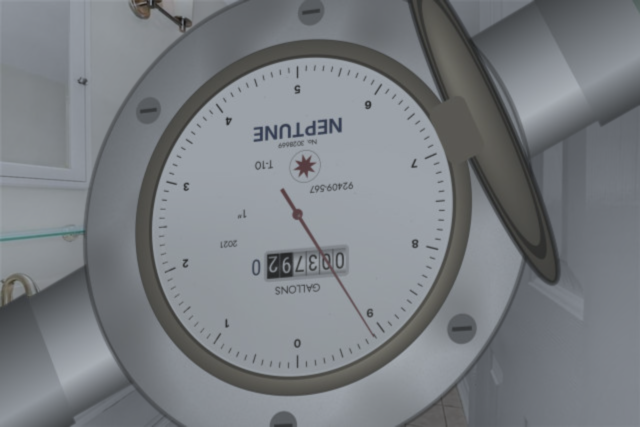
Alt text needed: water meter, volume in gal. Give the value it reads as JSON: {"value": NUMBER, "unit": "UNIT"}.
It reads {"value": 37919.1, "unit": "gal"}
